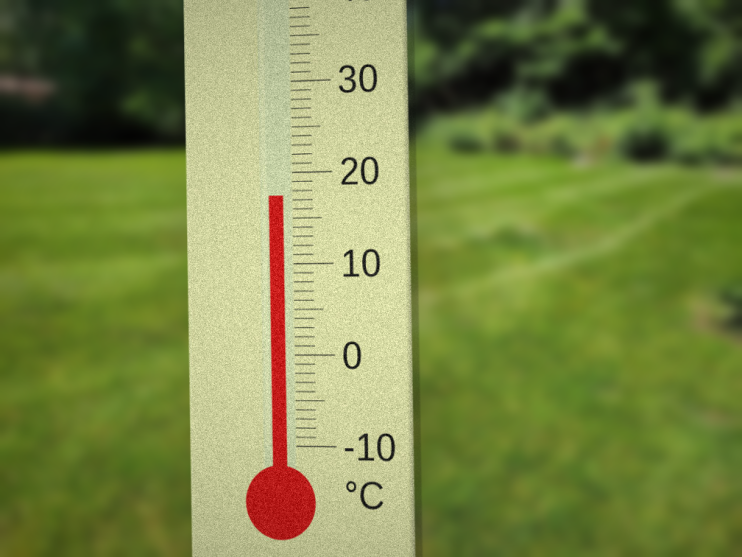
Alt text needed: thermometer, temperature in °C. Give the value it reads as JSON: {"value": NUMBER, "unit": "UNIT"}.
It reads {"value": 17.5, "unit": "°C"}
